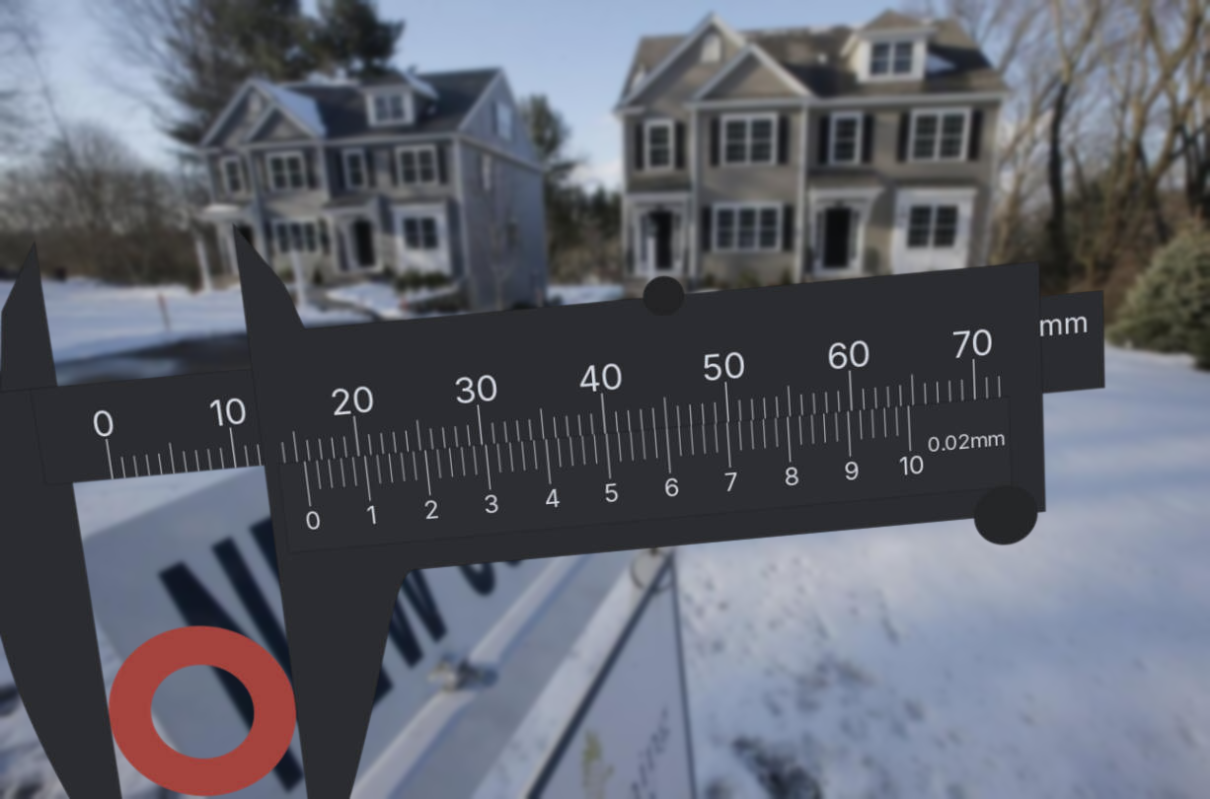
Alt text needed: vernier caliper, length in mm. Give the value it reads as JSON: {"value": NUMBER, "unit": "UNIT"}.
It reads {"value": 15.6, "unit": "mm"}
